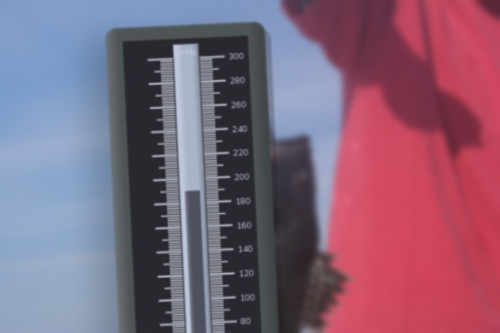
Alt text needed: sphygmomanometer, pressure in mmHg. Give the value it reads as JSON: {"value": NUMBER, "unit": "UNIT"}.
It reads {"value": 190, "unit": "mmHg"}
